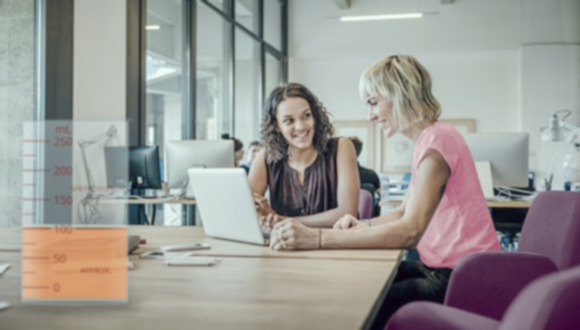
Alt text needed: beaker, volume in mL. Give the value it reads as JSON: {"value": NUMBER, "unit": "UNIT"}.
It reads {"value": 100, "unit": "mL"}
